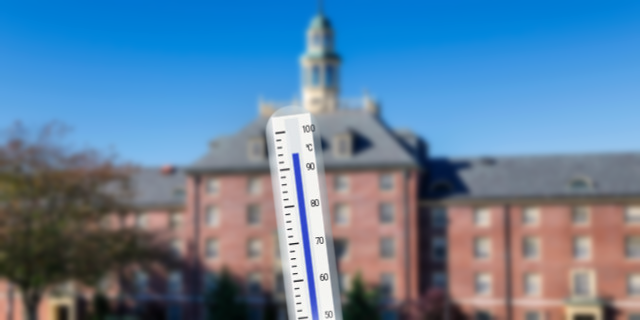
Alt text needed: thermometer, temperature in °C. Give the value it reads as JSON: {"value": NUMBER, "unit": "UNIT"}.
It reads {"value": 94, "unit": "°C"}
